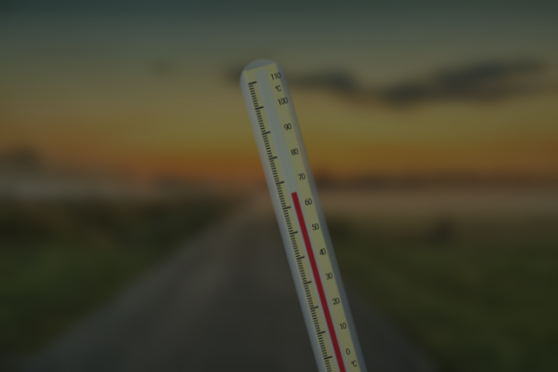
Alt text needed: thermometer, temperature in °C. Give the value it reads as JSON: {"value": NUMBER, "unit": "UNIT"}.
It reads {"value": 65, "unit": "°C"}
